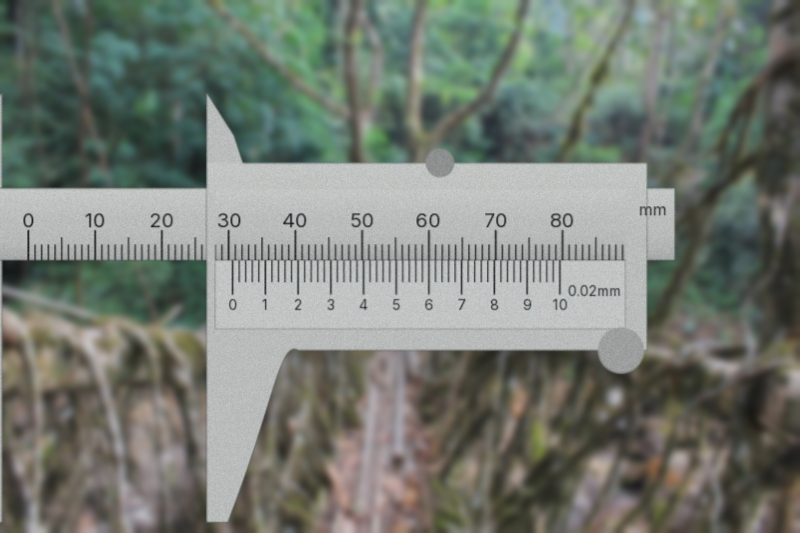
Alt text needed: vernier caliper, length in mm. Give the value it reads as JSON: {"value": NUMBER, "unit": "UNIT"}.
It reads {"value": 30.6, "unit": "mm"}
